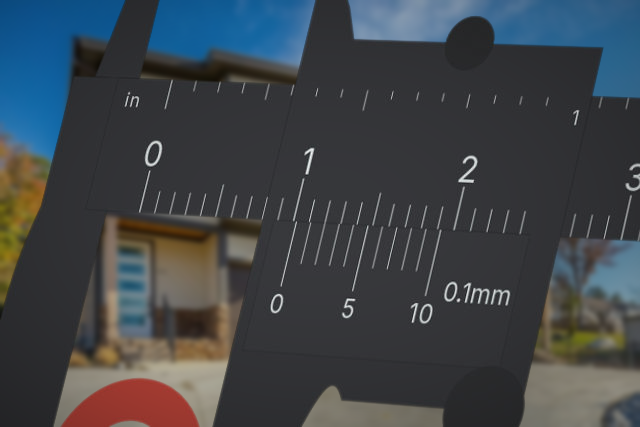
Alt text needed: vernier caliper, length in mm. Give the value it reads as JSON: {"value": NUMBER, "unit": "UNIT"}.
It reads {"value": 10.2, "unit": "mm"}
